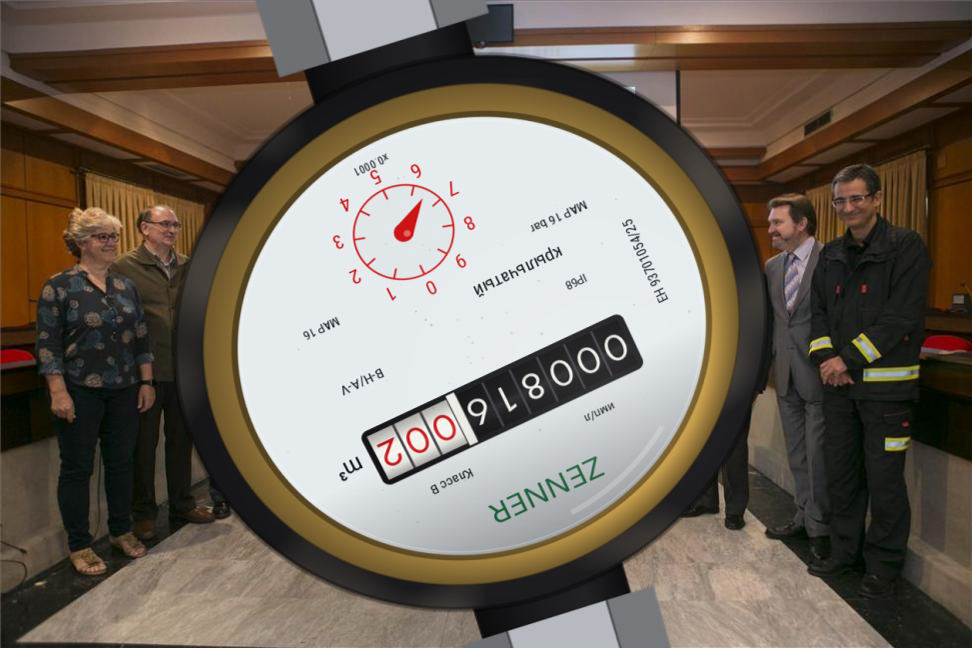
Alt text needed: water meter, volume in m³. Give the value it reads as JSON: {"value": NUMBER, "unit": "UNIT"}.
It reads {"value": 816.0026, "unit": "m³"}
